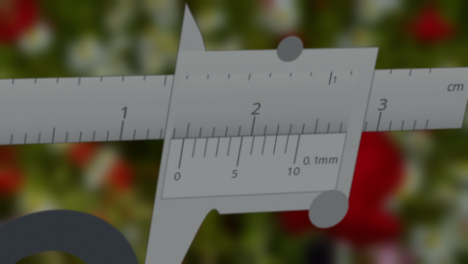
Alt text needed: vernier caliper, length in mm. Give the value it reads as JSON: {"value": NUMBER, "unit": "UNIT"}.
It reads {"value": 14.8, "unit": "mm"}
